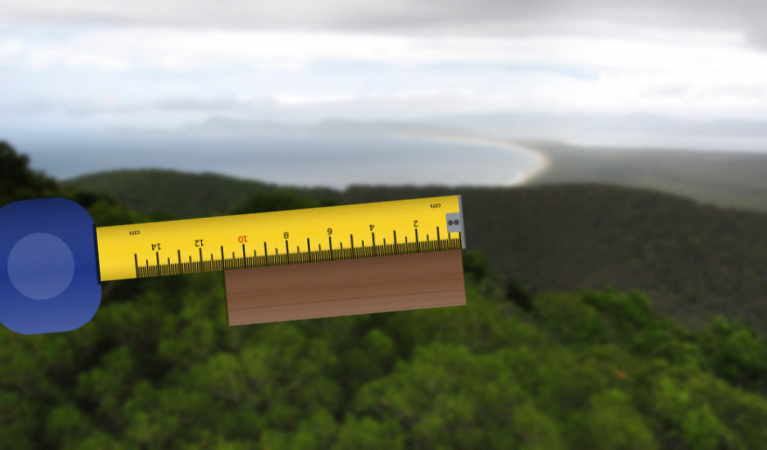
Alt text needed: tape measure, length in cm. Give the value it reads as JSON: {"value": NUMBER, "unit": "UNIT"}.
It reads {"value": 11, "unit": "cm"}
